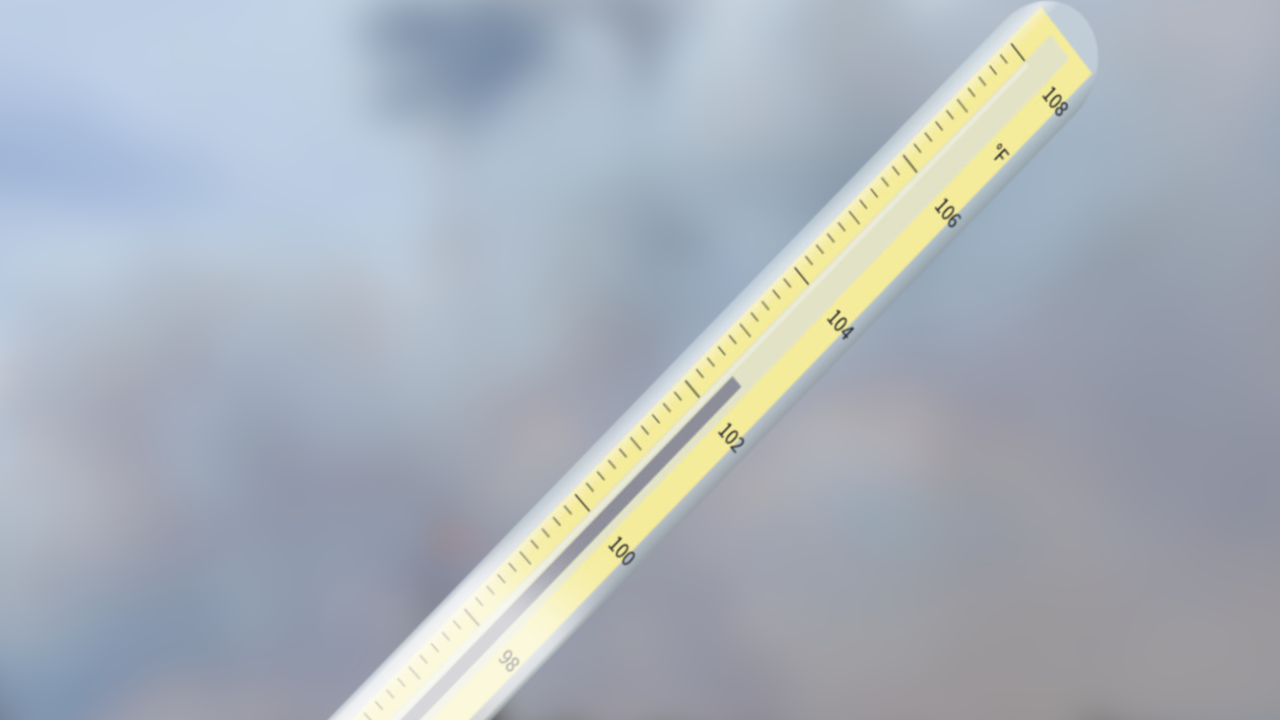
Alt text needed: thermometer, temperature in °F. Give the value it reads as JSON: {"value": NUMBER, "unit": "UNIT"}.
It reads {"value": 102.5, "unit": "°F"}
